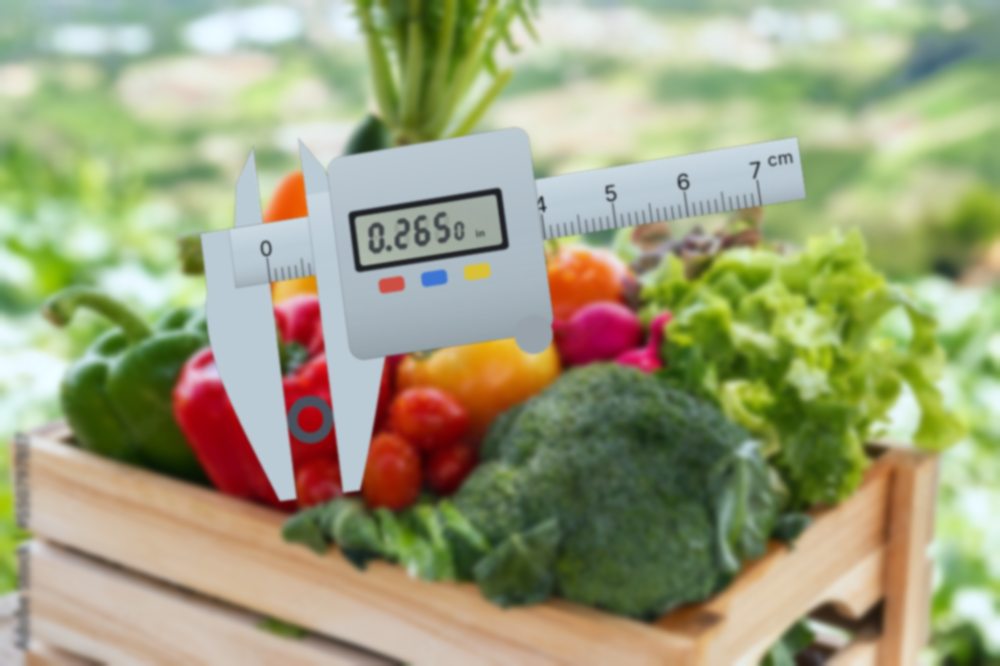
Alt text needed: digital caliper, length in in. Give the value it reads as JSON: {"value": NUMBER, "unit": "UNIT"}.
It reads {"value": 0.2650, "unit": "in"}
